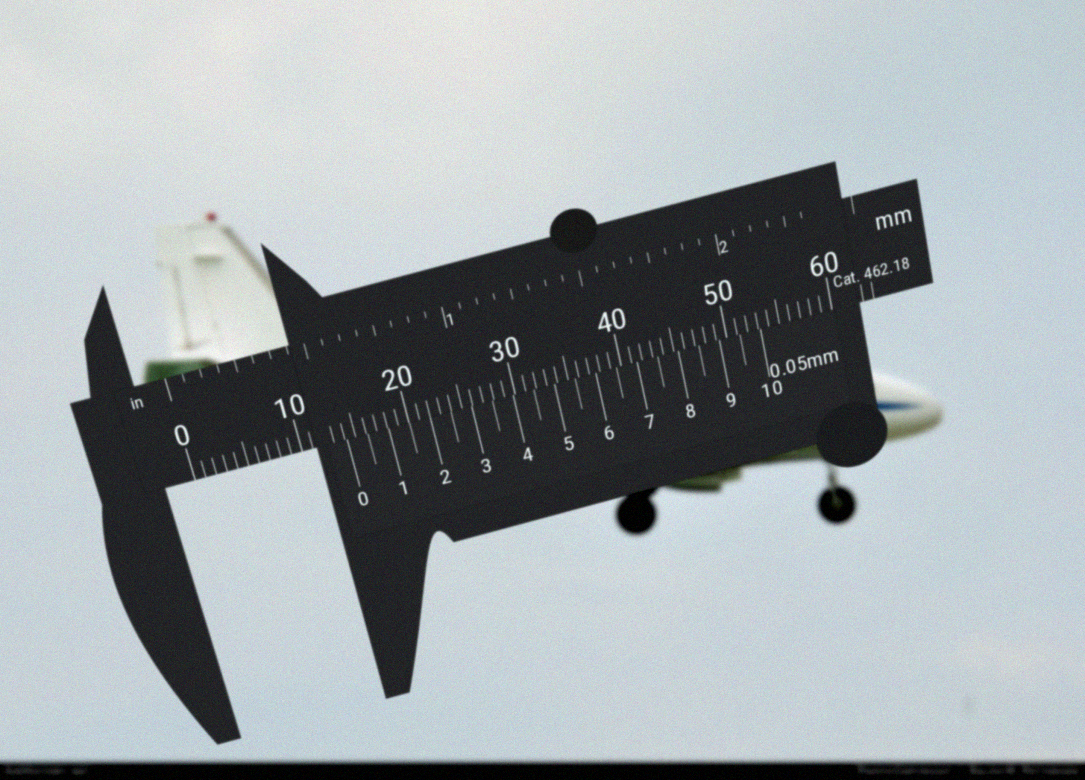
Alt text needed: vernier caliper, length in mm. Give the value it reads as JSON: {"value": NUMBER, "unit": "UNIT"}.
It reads {"value": 14.2, "unit": "mm"}
